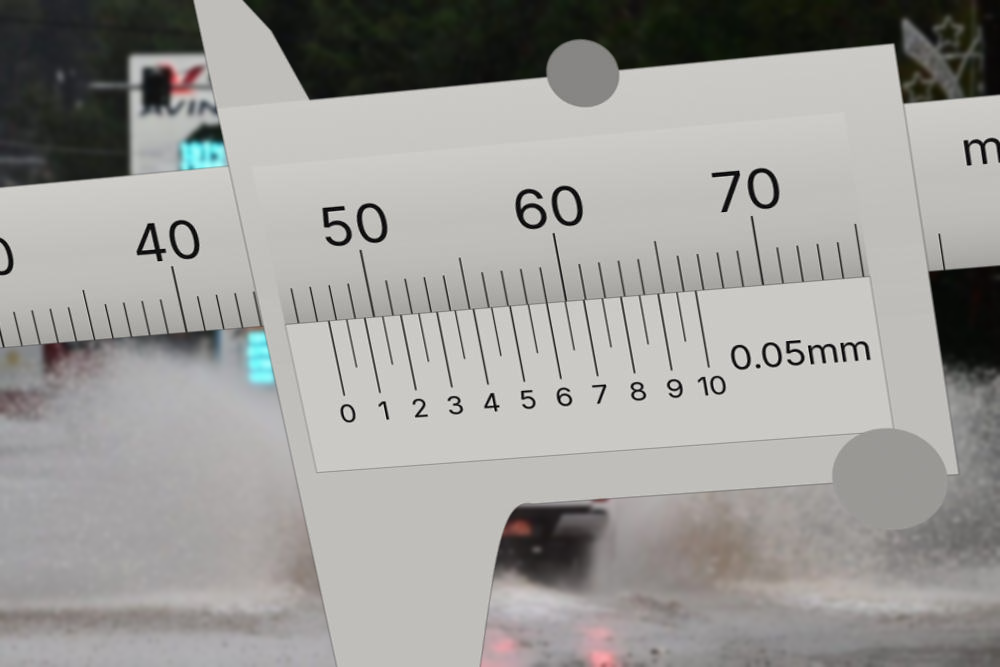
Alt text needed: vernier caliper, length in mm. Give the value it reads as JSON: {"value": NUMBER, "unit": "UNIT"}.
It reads {"value": 47.6, "unit": "mm"}
